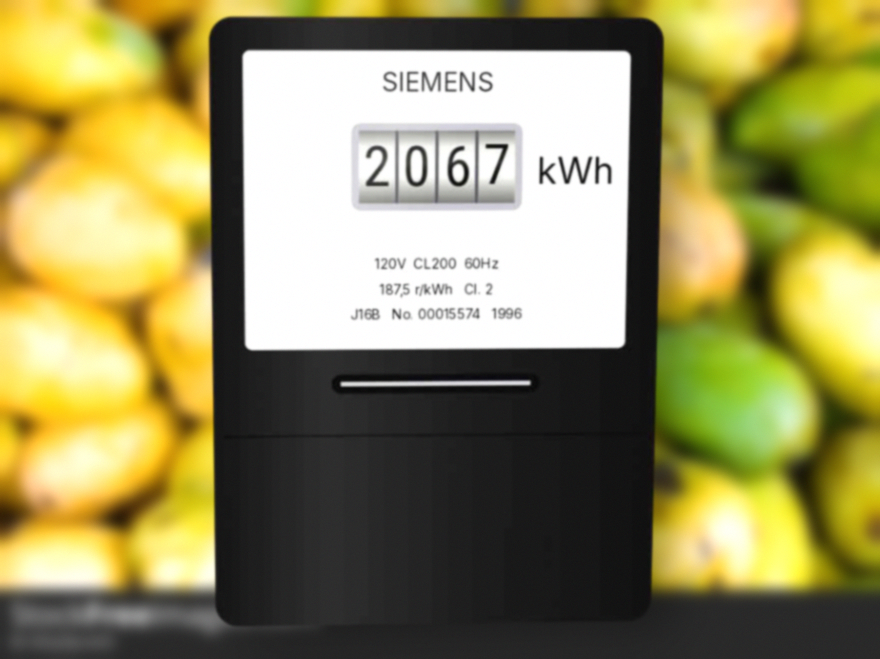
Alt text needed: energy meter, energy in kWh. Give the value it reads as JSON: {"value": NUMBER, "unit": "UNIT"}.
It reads {"value": 2067, "unit": "kWh"}
